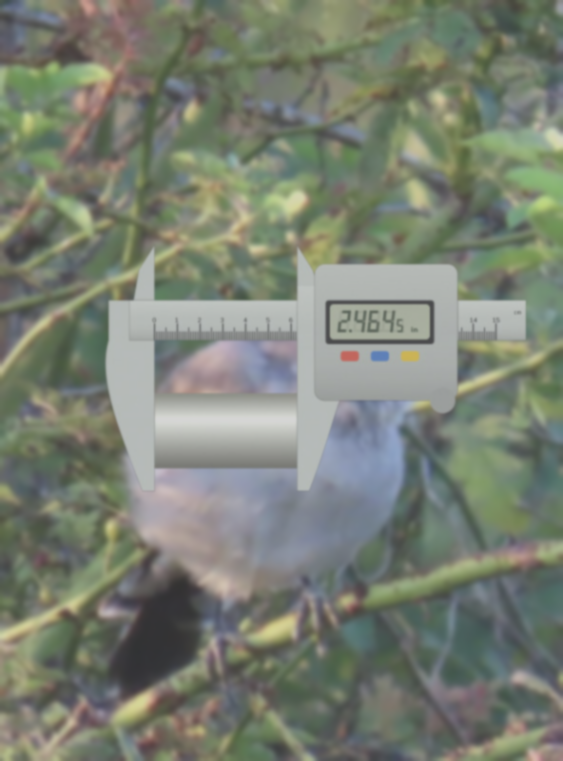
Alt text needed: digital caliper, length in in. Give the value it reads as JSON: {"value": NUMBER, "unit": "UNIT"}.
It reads {"value": 2.4645, "unit": "in"}
